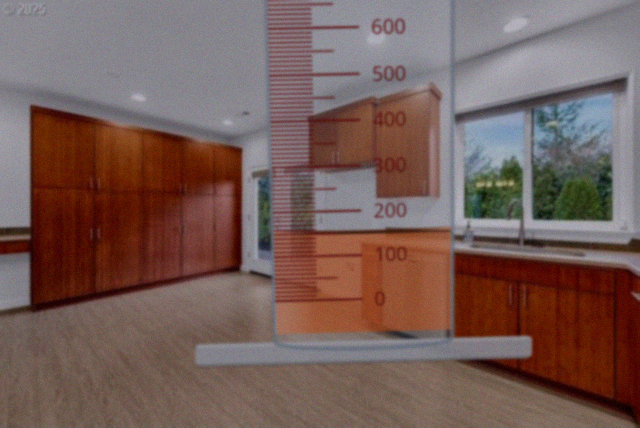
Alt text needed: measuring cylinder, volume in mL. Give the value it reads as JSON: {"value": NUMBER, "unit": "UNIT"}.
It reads {"value": 150, "unit": "mL"}
